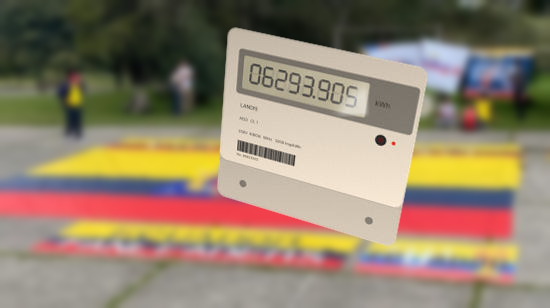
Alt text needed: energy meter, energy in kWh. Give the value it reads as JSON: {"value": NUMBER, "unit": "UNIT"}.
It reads {"value": 6293.905, "unit": "kWh"}
